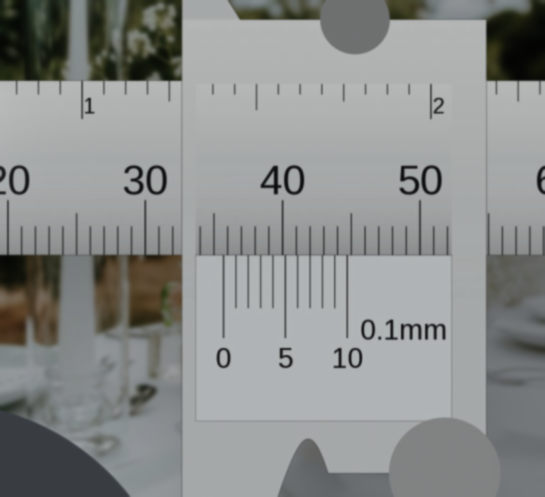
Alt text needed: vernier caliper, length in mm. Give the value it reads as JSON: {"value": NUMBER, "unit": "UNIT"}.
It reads {"value": 35.7, "unit": "mm"}
